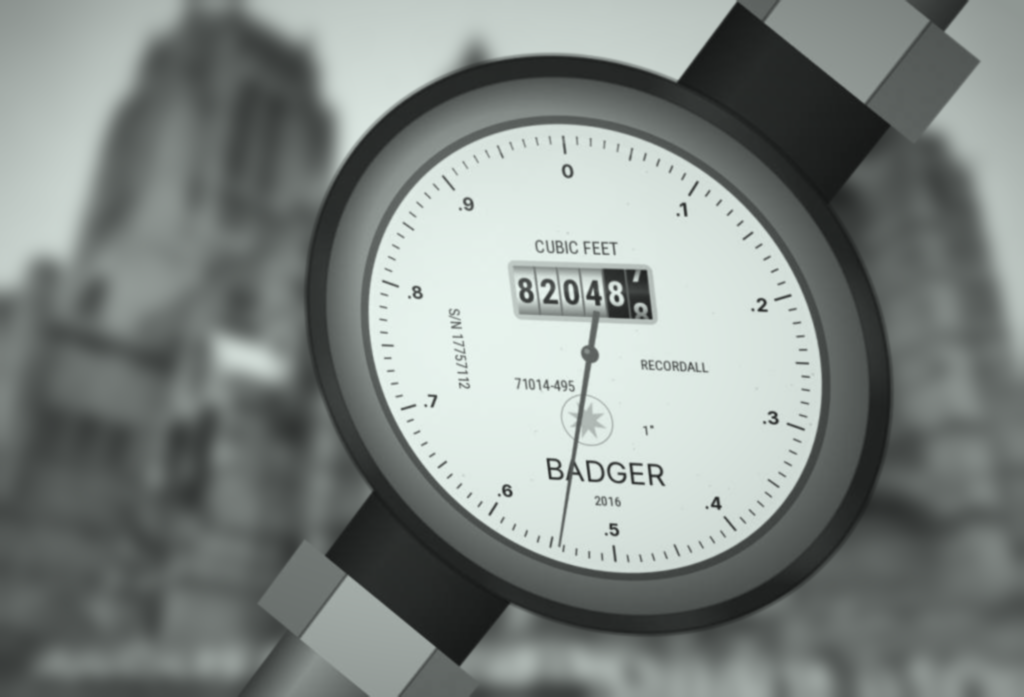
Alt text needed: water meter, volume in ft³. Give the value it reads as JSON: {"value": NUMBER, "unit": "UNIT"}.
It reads {"value": 820487.54, "unit": "ft³"}
